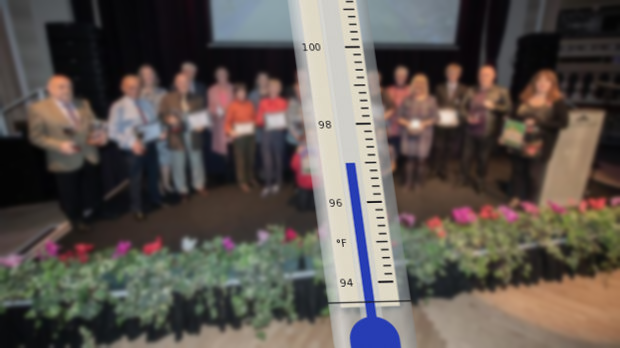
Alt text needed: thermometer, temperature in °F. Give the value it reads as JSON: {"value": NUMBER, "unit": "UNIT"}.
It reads {"value": 97, "unit": "°F"}
